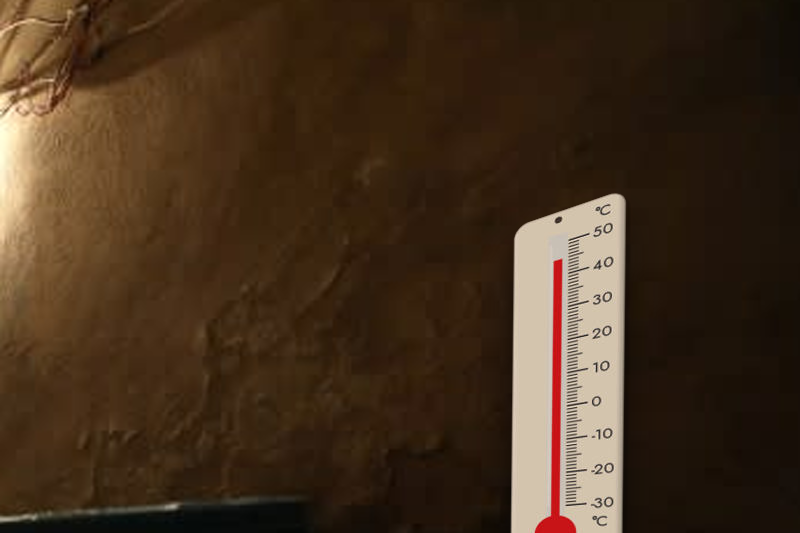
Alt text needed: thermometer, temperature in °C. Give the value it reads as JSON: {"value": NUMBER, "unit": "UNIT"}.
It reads {"value": 45, "unit": "°C"}
